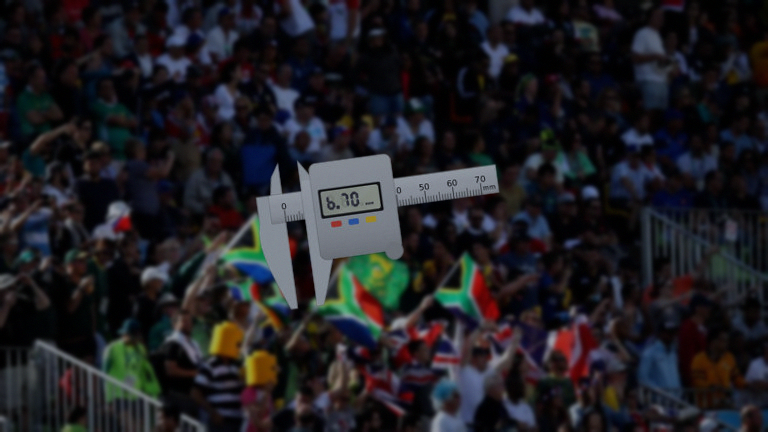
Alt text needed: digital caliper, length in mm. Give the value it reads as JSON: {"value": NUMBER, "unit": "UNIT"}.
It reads {"value": 6.70, "unit": "mm"}
